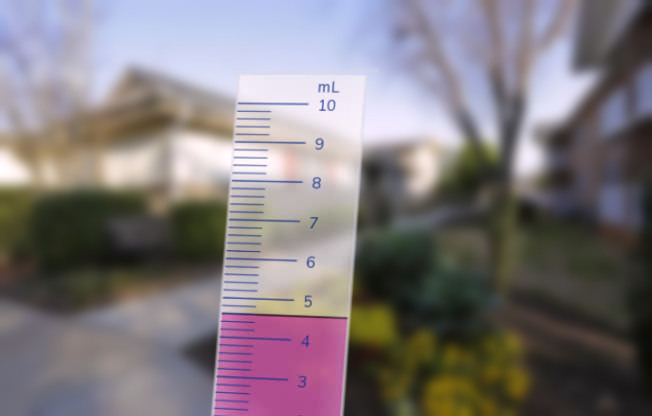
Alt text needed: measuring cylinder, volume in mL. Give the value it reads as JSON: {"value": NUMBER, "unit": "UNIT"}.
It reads {"value": 4.6, "unit": "mL"}
